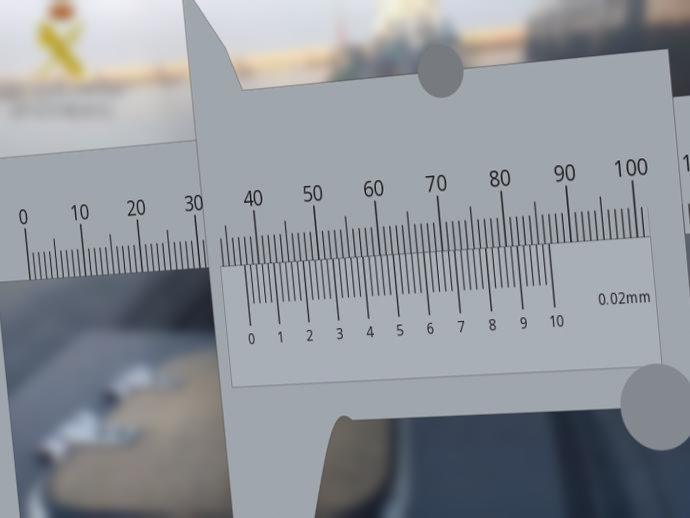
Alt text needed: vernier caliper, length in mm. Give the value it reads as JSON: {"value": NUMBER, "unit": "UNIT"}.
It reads {"value": 37.6, "unit": "mm"}
